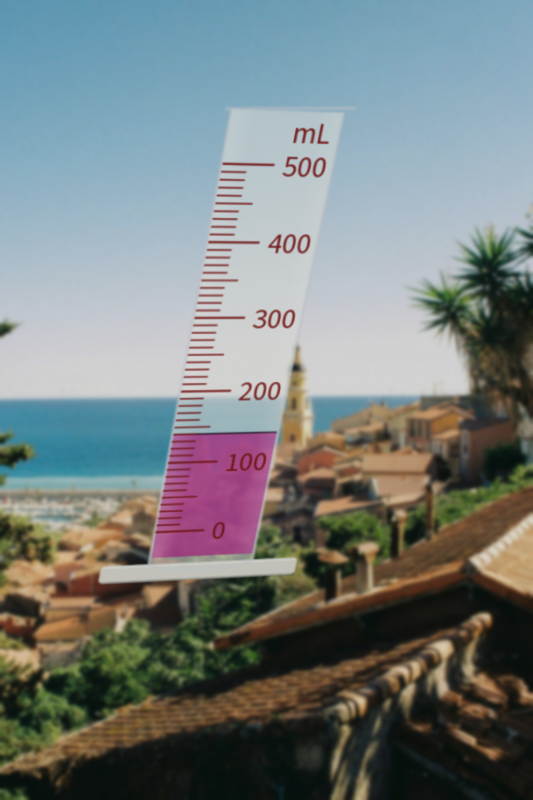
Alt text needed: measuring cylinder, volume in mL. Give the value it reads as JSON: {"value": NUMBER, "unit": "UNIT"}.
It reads {"value": 140, "unit": "mL"}
